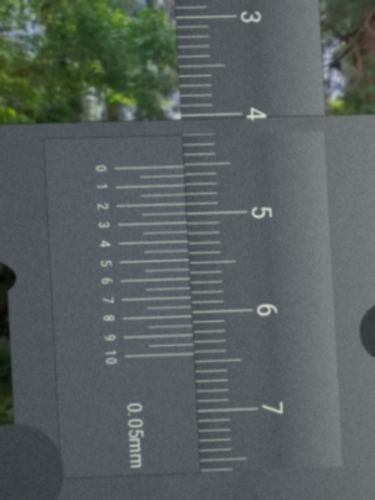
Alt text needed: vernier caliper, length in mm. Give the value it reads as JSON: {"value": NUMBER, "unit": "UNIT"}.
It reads {"value": 45.2, "unit": "mm"}
